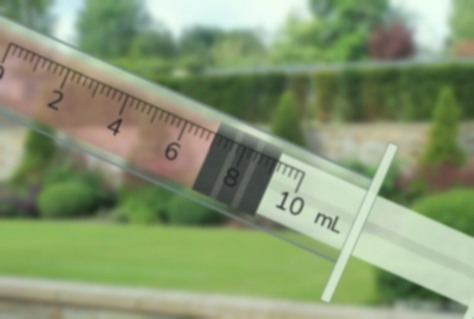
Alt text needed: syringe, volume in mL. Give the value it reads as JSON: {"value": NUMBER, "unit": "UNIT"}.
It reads {"value": 7, "unit": "mL"}
